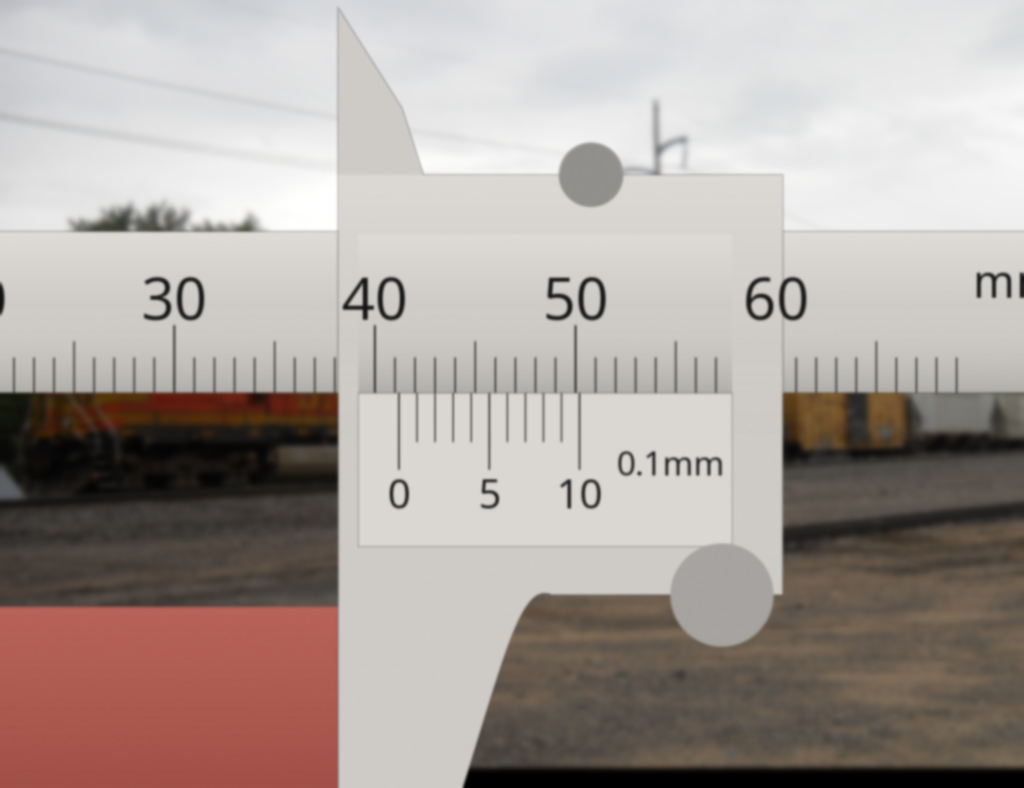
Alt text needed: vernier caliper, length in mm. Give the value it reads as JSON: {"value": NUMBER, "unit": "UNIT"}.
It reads {"value": 41.2, "unit": "mm"}
